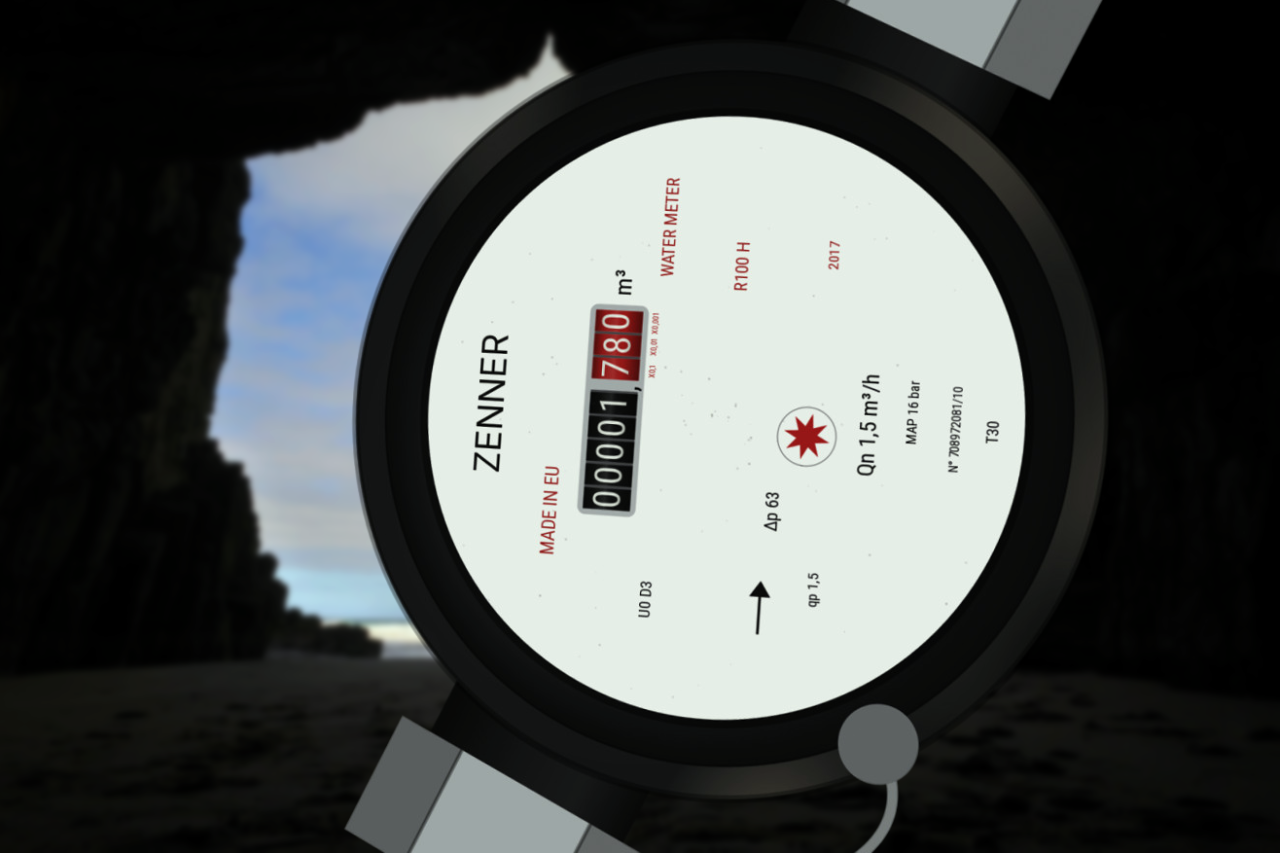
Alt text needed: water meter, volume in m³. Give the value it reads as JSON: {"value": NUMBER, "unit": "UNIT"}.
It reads {"value": 1.780, "unit": "m³"}
